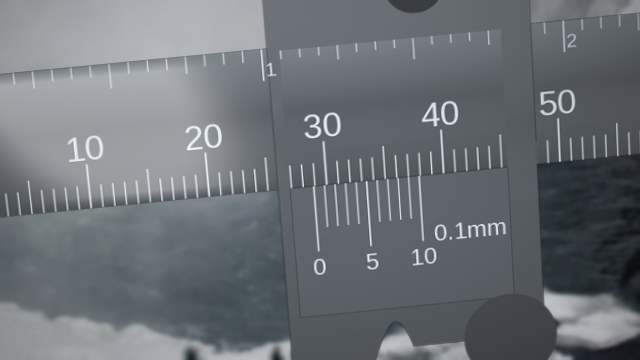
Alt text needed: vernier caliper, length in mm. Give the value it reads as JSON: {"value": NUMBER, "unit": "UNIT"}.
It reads {"value": 28.9, "unit": "mm"}
